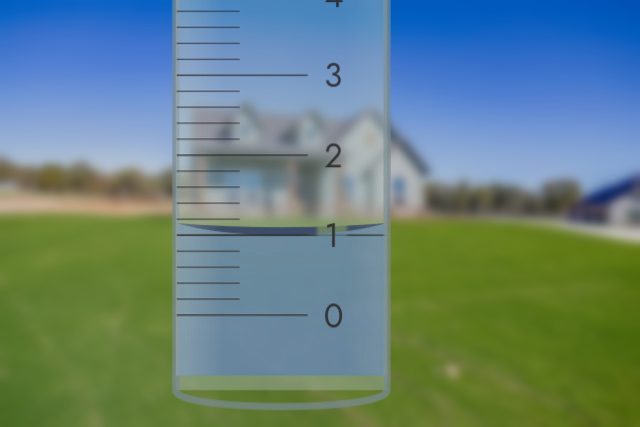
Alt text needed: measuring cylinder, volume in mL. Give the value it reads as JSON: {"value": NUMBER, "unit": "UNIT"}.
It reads {"value": 1, "unit": "mL"}
